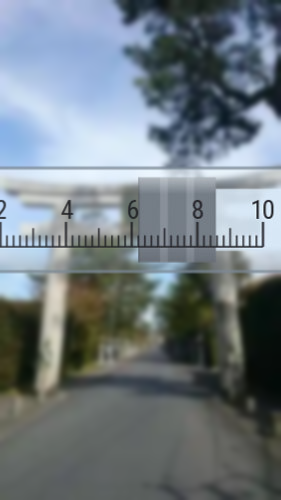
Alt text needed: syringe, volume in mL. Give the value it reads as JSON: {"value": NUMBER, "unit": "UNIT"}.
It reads {"value": 6.2, "unit": "mL"}
